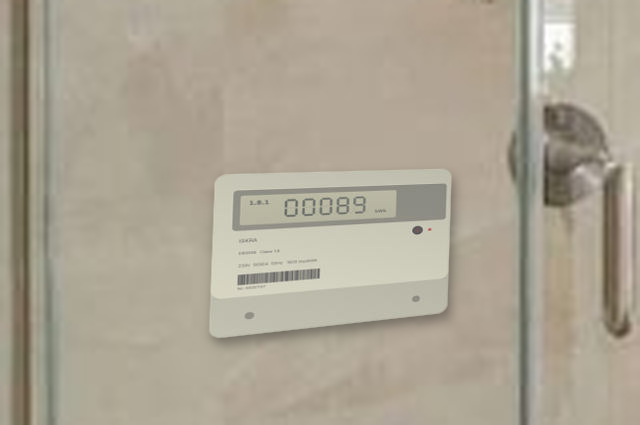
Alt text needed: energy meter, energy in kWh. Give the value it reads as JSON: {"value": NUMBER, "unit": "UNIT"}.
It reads {"value": 89, "unit": "kWh"}
